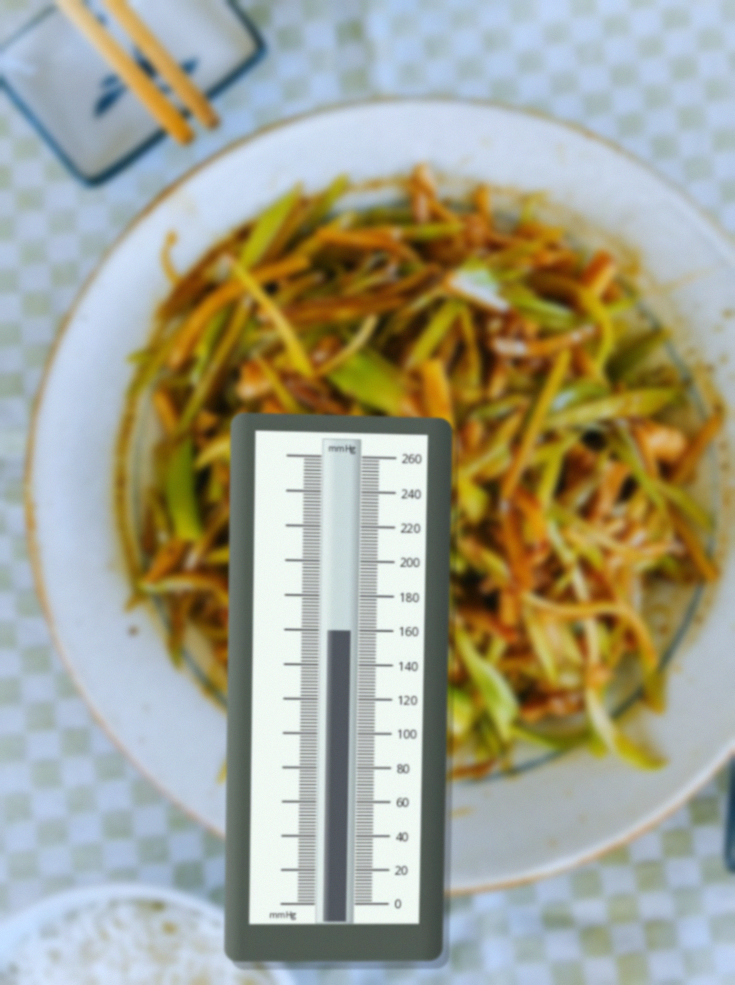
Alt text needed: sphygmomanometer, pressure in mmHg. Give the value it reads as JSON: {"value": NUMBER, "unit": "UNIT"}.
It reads {"value": 160, "unit": "mmHg"}
